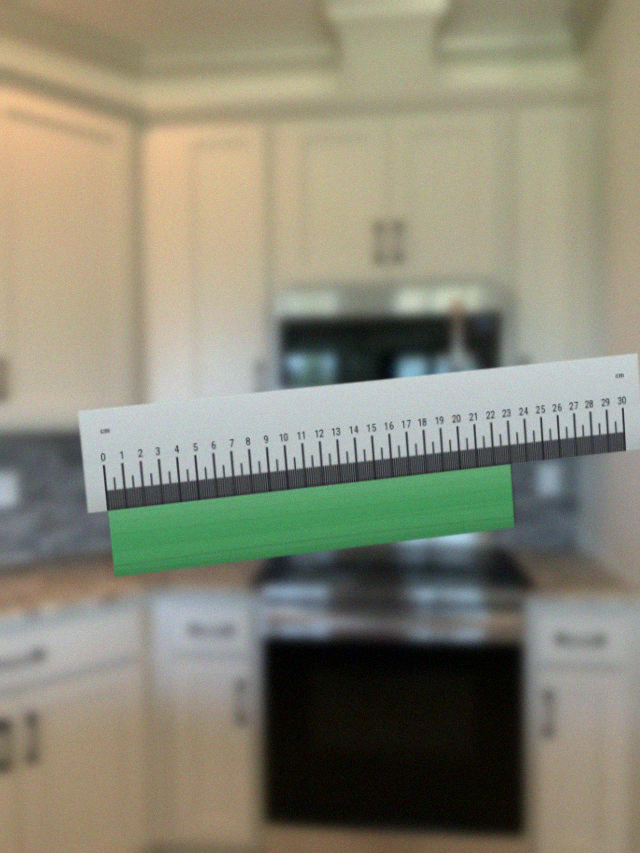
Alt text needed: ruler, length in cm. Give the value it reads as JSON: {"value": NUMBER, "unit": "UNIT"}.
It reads {"value": 23, "unit": "cm"}
